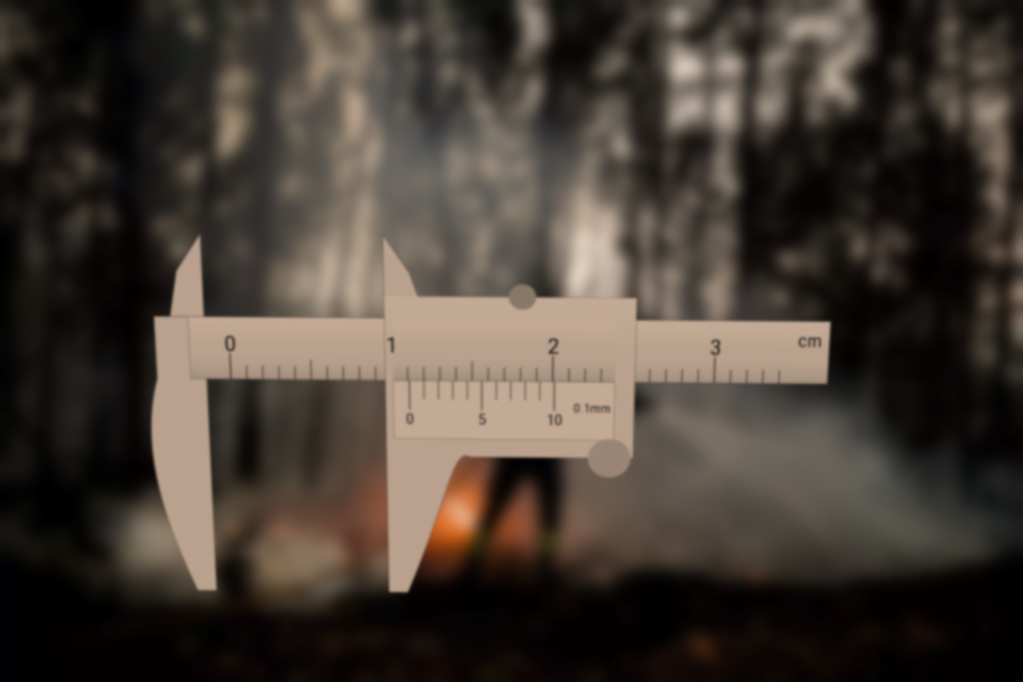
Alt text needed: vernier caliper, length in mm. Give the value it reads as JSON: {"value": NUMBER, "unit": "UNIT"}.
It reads {"value": 11.1, "unit": "mm"}
